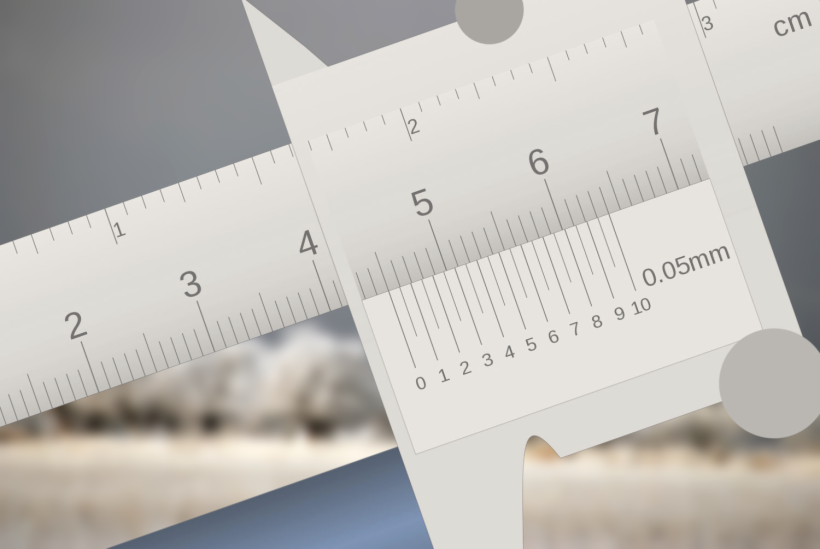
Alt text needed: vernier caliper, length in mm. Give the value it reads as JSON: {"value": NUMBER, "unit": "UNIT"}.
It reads {"value": 45.0, "unit": "mm"}
